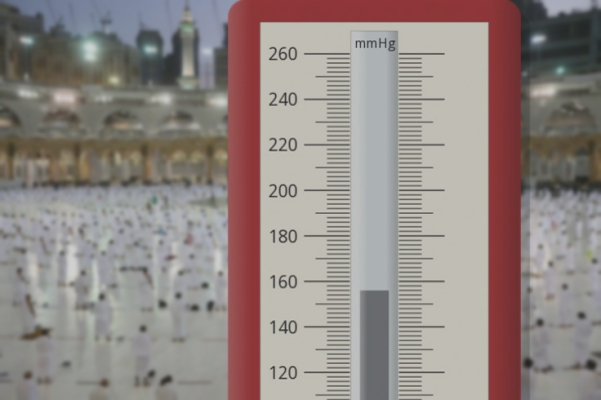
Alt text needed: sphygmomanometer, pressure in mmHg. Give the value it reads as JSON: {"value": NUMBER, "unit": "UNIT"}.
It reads {"value": 156, "unit": "mmHg"}
